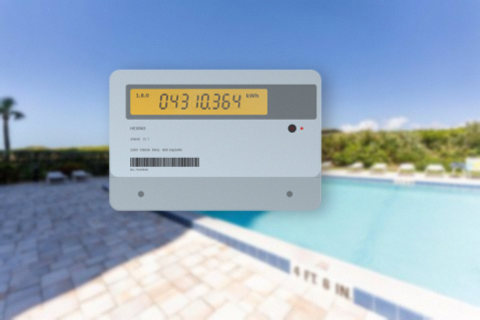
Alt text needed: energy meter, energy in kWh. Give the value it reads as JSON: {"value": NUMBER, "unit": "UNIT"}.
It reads {"value": 4310.364, "unit": "kWh"}
